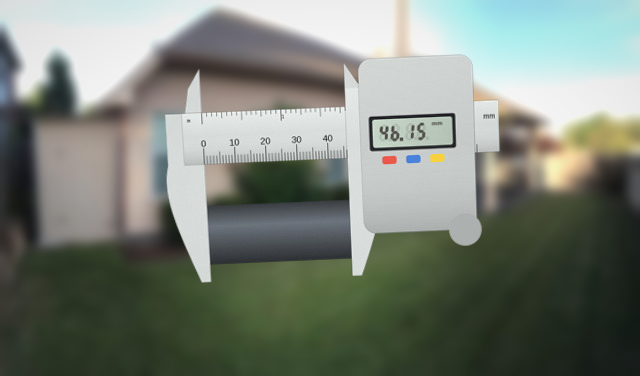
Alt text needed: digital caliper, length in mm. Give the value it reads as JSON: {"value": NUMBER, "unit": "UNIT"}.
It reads {"value": 46.15, "unit": "mm"}
